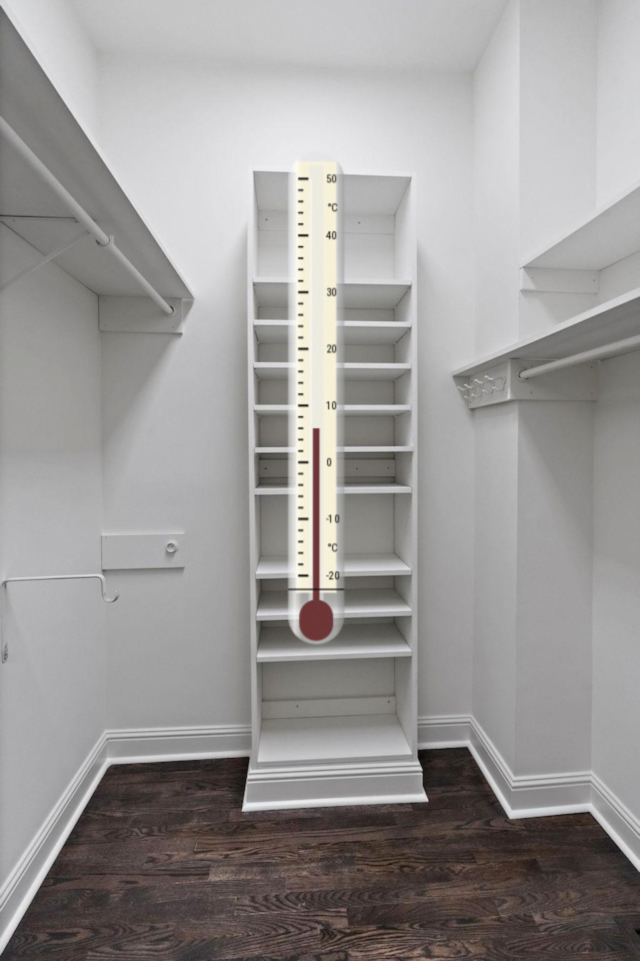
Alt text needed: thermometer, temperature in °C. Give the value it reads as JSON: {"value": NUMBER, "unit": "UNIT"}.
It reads {"value": 6, "unit": "°C"}
